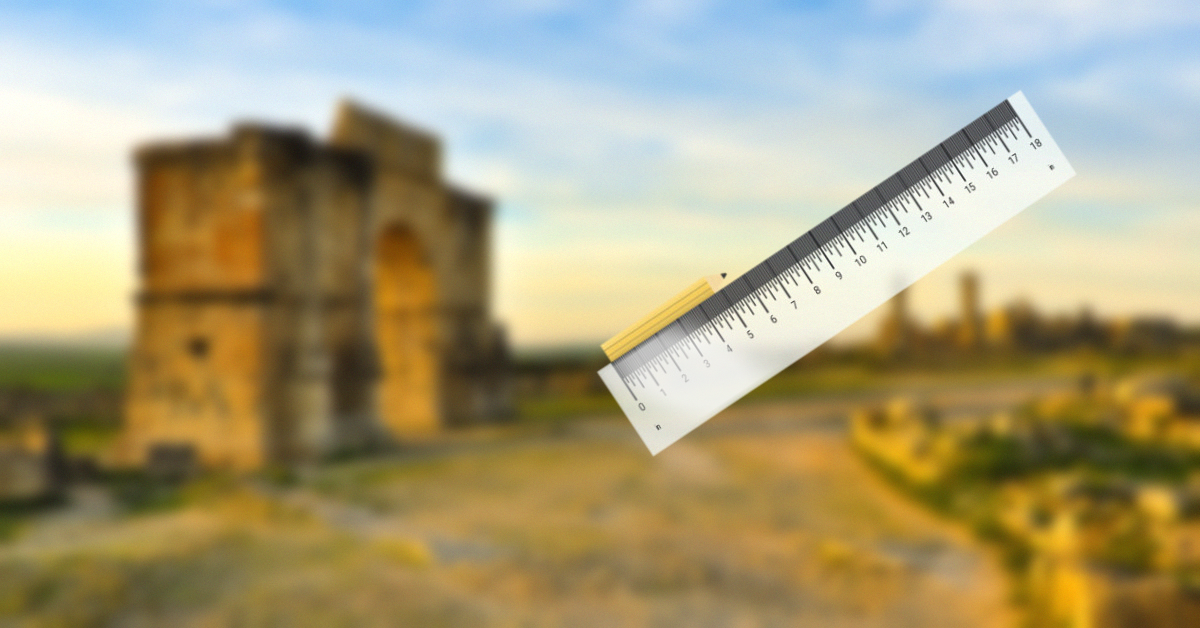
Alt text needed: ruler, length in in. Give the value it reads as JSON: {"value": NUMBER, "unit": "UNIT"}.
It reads {"value": 5.5, "unit": "in"}
